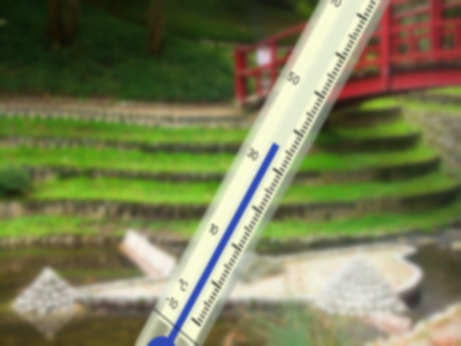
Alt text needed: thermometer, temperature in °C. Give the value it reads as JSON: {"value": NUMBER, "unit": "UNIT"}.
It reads {"value": 35, "unit": "°C"}
